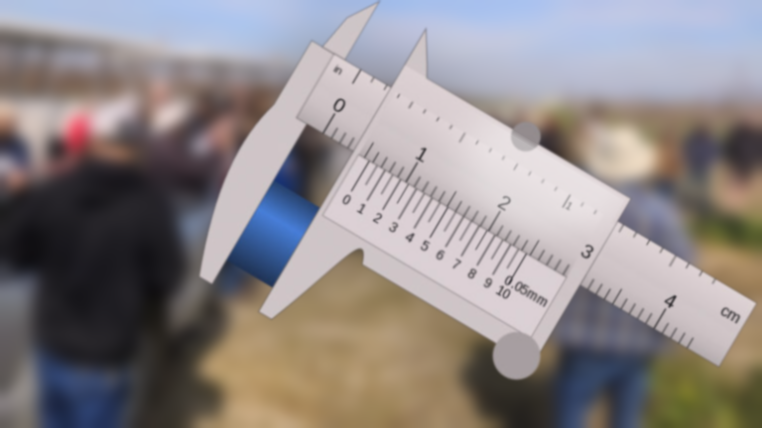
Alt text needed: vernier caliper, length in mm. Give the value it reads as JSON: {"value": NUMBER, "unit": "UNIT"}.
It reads {"value": 5.6, "unit": "mm"}
